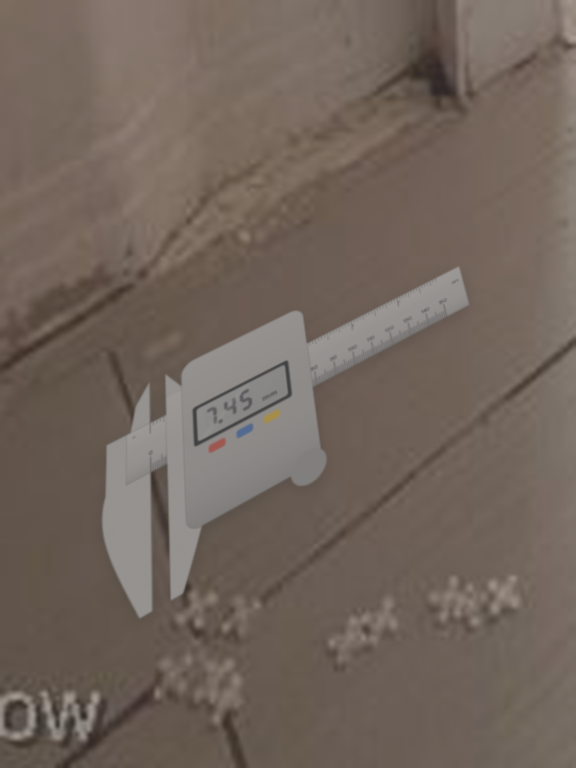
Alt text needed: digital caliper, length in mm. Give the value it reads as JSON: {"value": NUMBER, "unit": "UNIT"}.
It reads {"value": 7.45, "unit": "mm"}
